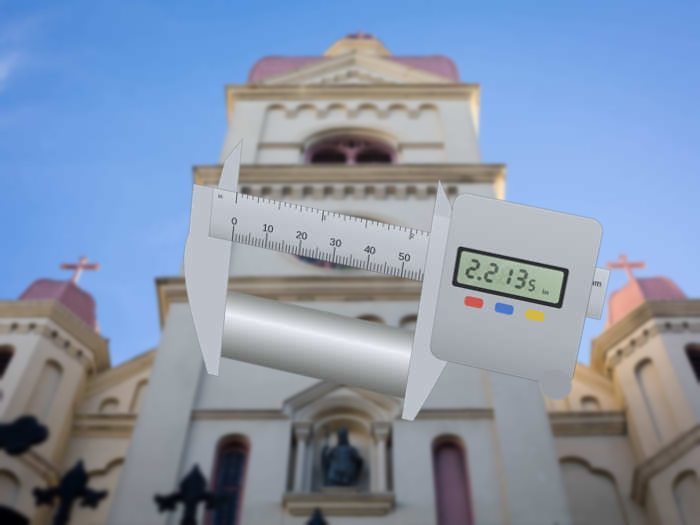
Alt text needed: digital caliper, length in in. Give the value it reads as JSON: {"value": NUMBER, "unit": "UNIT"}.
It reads {"value": 2.2135, "unit": "in"}
